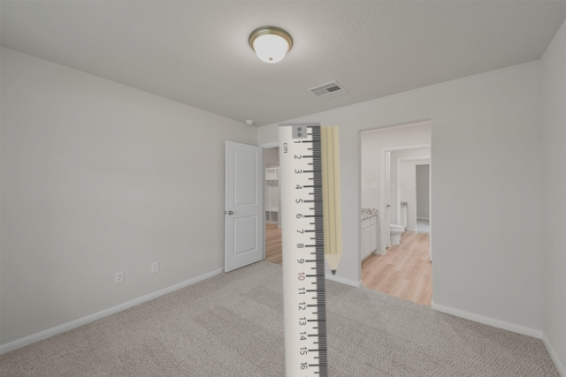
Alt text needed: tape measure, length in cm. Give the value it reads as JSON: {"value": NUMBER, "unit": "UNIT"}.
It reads {"value": 10, "unit": "cm"}
